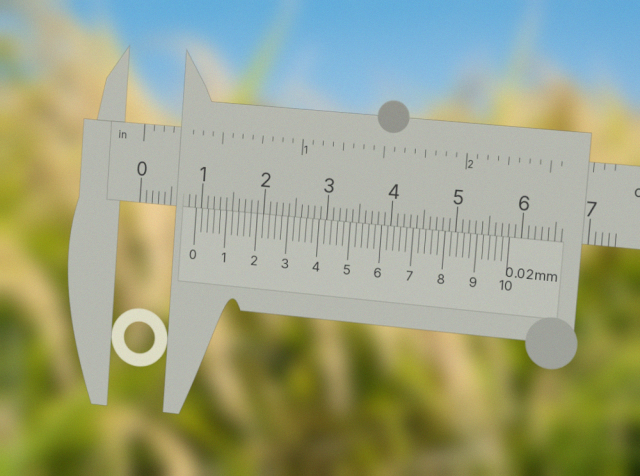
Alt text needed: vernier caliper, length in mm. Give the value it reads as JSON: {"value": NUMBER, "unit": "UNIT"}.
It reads {"value": 9.2, "unit": "mm"}
